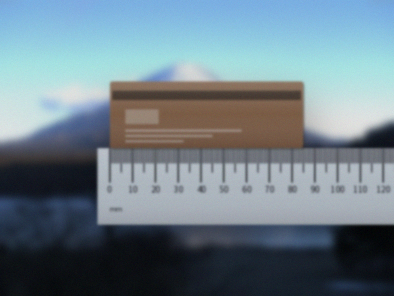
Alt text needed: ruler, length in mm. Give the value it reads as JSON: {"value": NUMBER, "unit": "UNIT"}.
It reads {"value": 85, "unit": "mm"}
